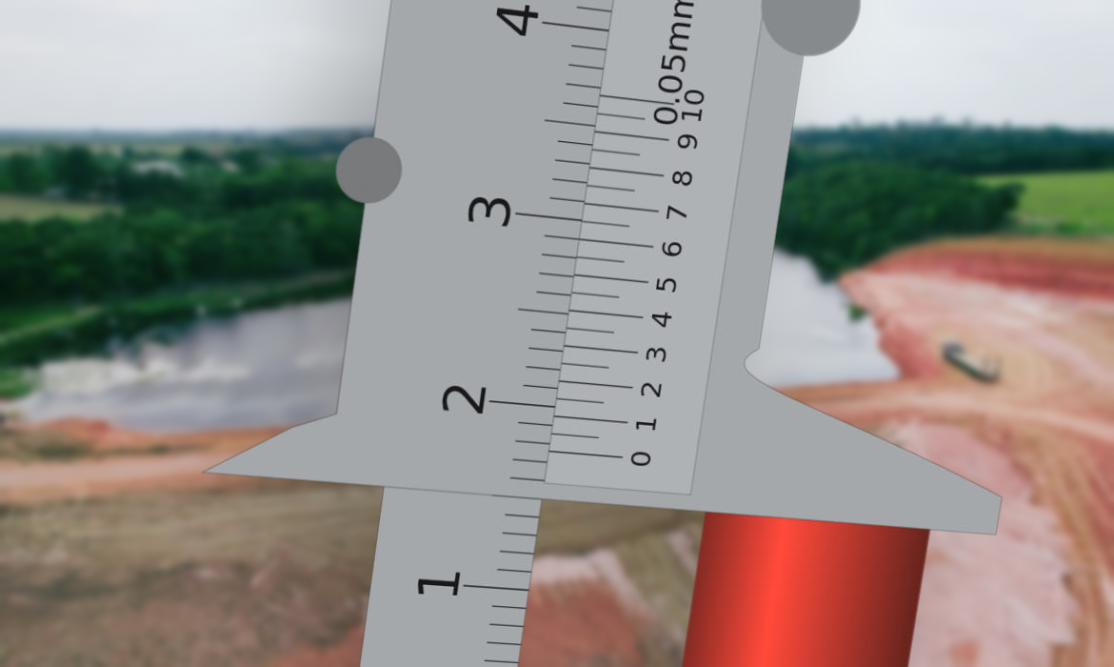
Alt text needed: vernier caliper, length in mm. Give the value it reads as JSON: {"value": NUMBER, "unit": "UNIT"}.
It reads {"value": 17.6, "unit": "mm"}
